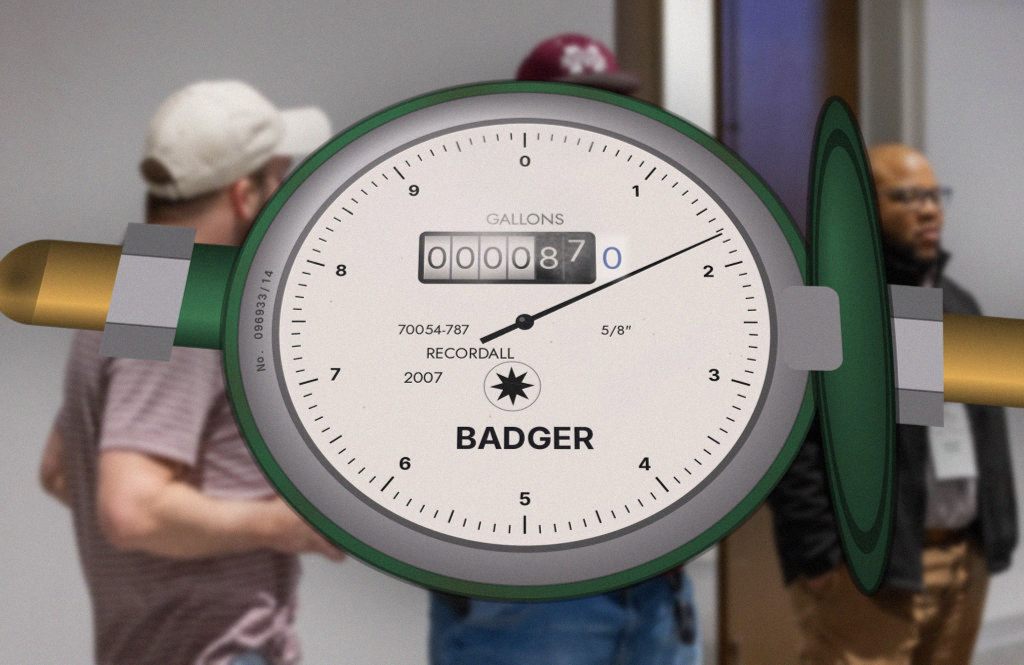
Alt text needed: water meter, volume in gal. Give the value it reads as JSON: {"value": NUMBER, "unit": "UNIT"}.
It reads {"value": 871.7, "unit": "gal"}
